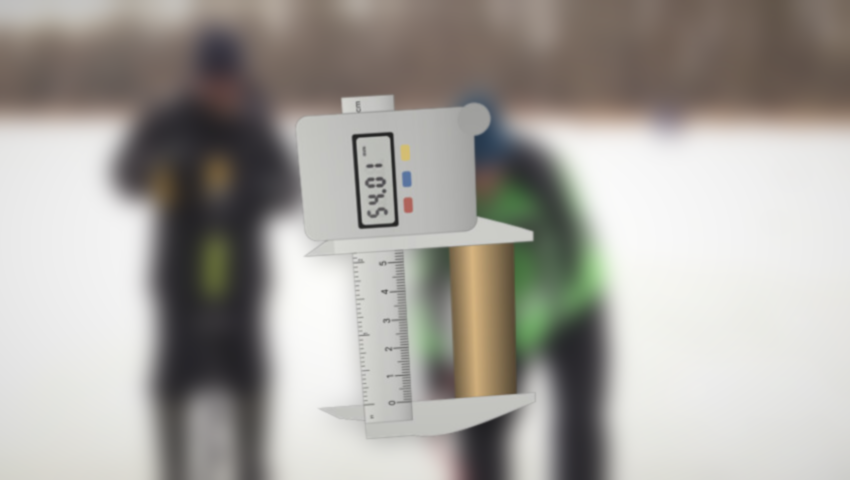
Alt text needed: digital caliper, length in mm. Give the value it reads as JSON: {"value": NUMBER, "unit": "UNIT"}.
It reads {"value": 54.01, "unit": "mm"}
